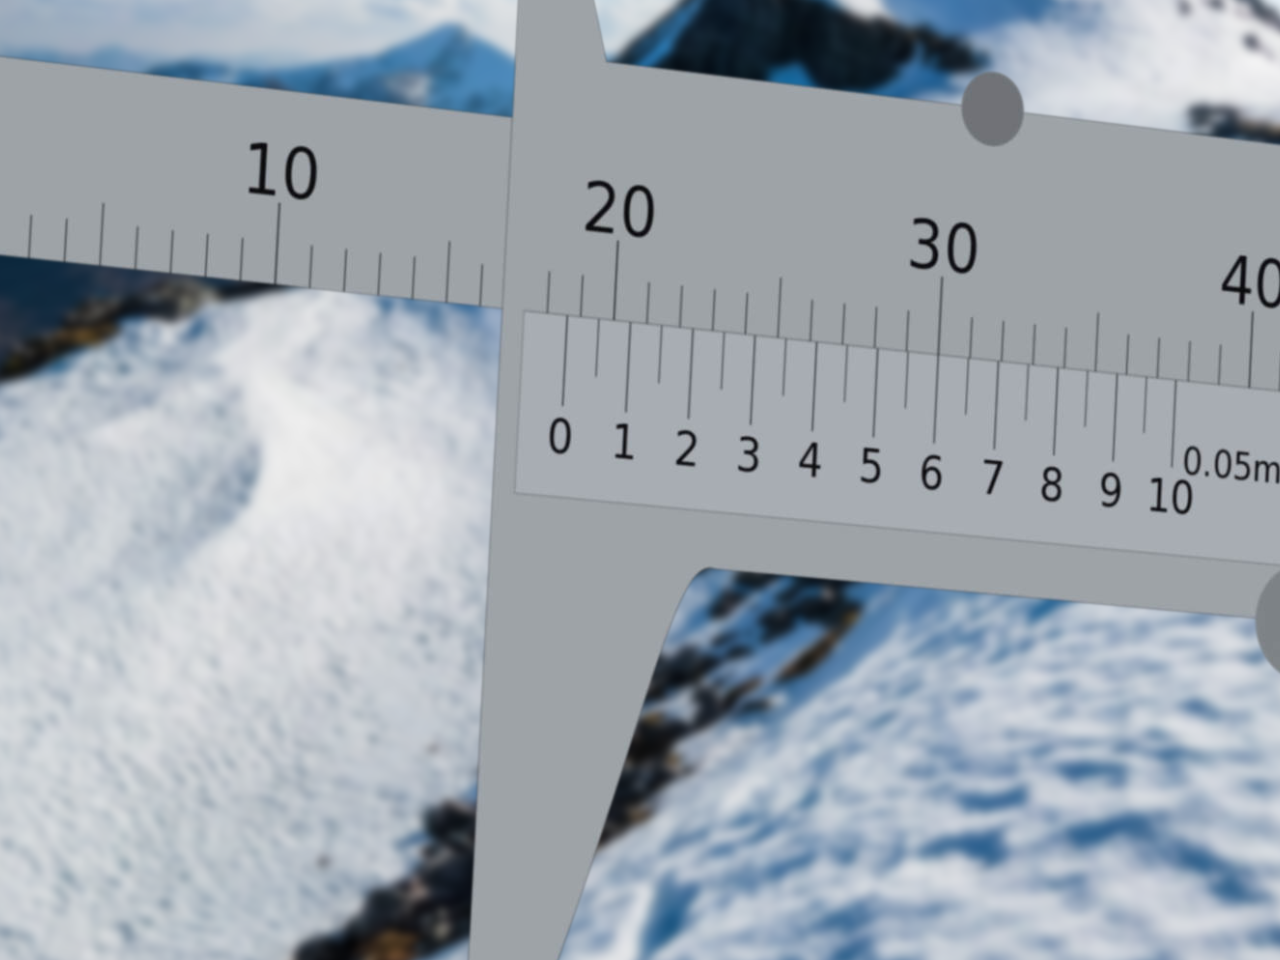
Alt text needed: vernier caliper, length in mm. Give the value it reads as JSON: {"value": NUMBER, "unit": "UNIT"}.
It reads {"value": 18.60, "unit": "mm"}
